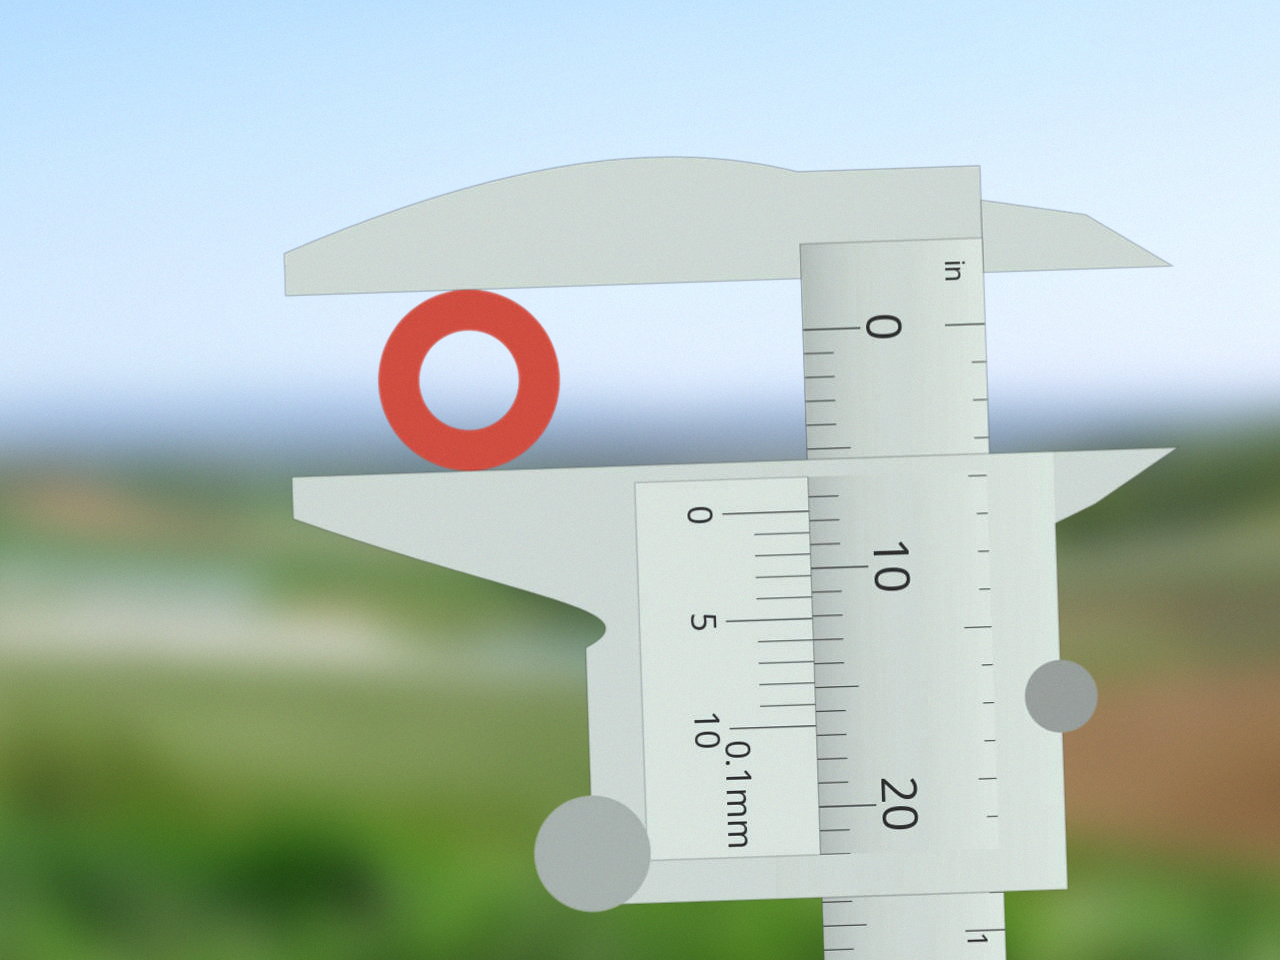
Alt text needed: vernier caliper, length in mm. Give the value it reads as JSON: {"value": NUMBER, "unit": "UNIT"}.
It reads {"value": 7.6, "unit": "mm"}
